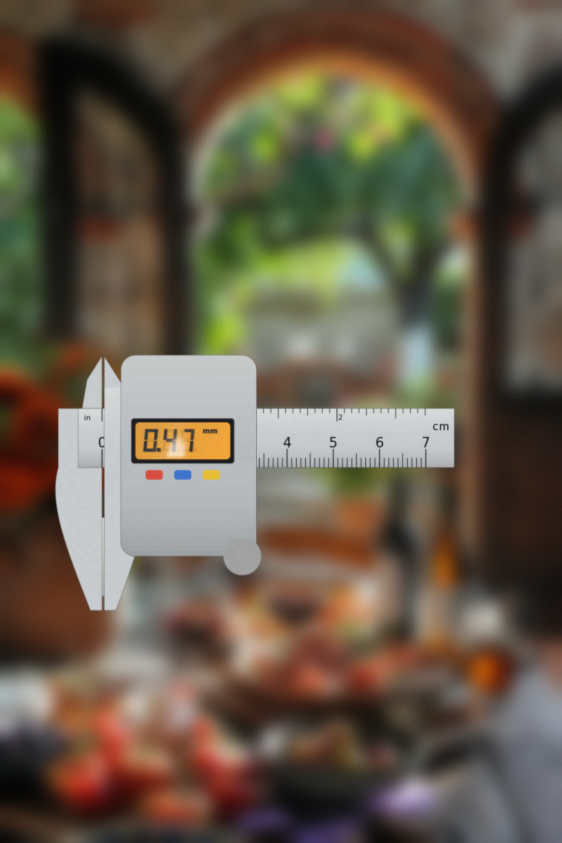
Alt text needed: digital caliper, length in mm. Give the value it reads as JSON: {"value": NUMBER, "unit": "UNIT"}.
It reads {"value": 0.47, "unit": "mm"}
